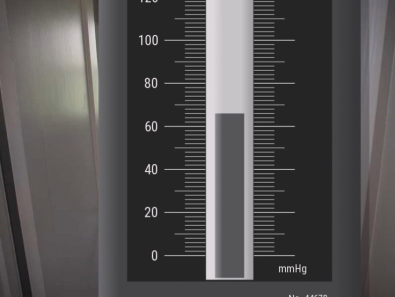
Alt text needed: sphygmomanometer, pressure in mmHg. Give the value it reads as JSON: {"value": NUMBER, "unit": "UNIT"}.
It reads {"value": 66, "unit": "mmHg"}
